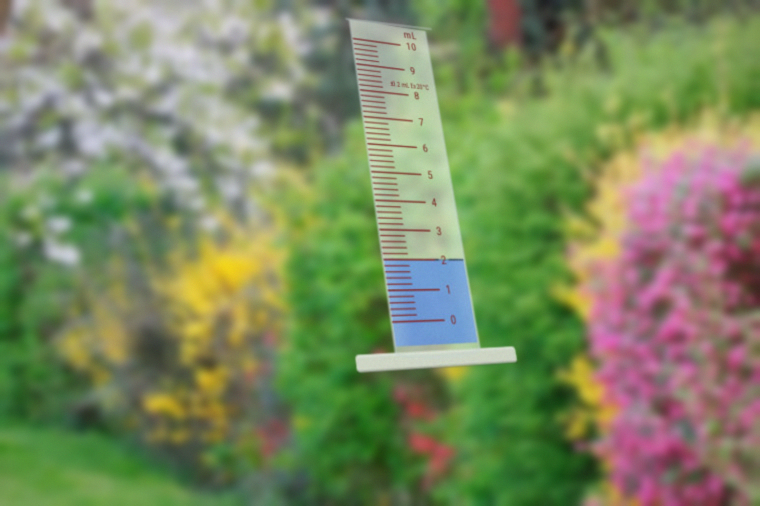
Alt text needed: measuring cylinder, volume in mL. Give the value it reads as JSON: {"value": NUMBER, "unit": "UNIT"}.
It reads {"value": 2, "unit": "mL"}
